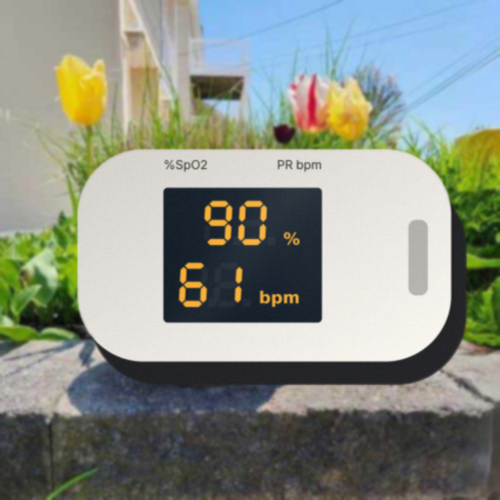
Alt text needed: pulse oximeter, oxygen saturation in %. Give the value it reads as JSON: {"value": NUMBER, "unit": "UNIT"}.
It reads {"value": 90, "unit": "%"}
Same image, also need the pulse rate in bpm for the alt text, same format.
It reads {"value": 61, "unit": "bpm"}
